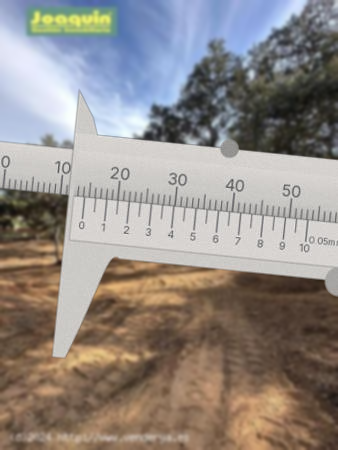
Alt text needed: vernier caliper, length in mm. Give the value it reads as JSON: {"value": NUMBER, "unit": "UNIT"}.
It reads {"value": 14.2, "unit": "mm"}
